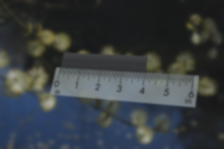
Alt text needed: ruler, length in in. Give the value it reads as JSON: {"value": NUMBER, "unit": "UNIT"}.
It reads {"value": 4, "unit": "in"}
